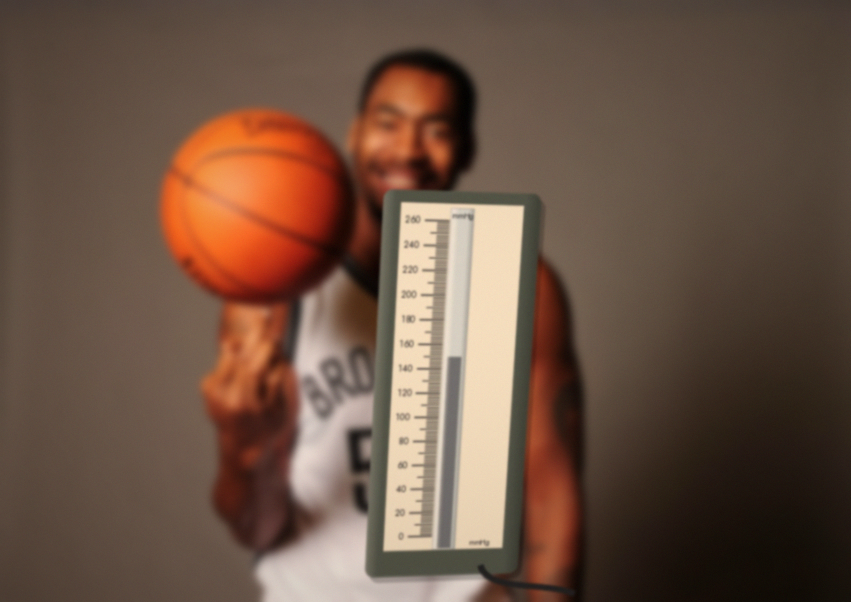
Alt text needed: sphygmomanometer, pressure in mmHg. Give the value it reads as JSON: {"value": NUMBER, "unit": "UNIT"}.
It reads {"value": 150, "unit": "mmHg"}
